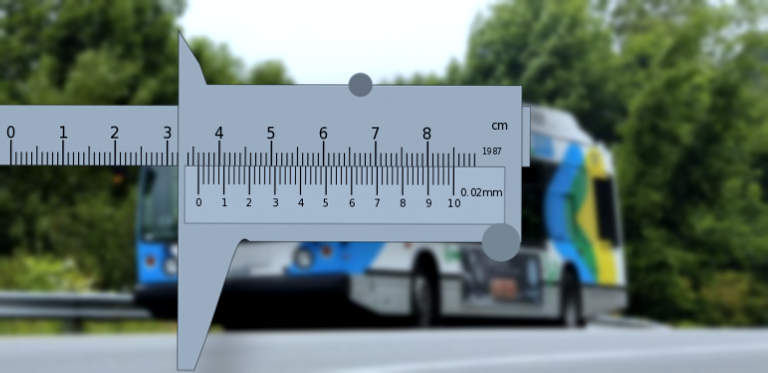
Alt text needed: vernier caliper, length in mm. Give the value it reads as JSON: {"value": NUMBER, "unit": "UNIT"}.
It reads {"value": 36.0, "unit": "mm"}
